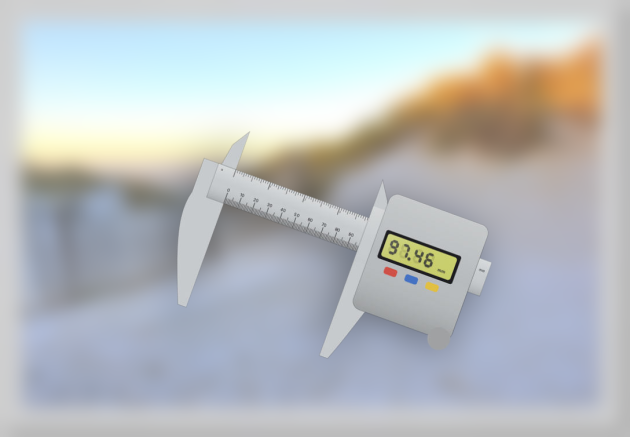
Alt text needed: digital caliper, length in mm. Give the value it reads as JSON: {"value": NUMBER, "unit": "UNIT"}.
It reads {"value": 97.46, "unit": "mm"}
